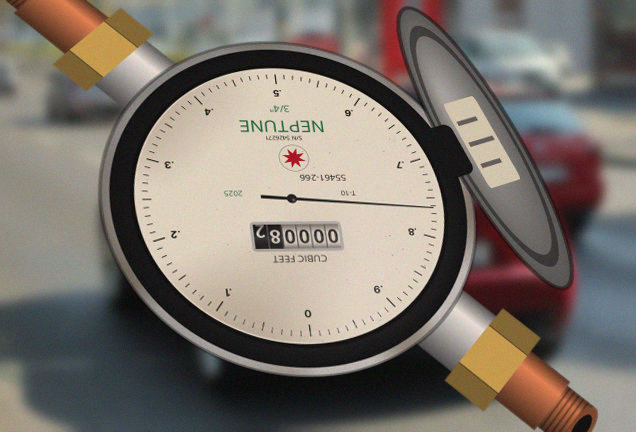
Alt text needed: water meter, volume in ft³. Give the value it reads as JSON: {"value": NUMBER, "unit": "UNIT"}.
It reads {"value": 81.76, "unit": "ft³"}
